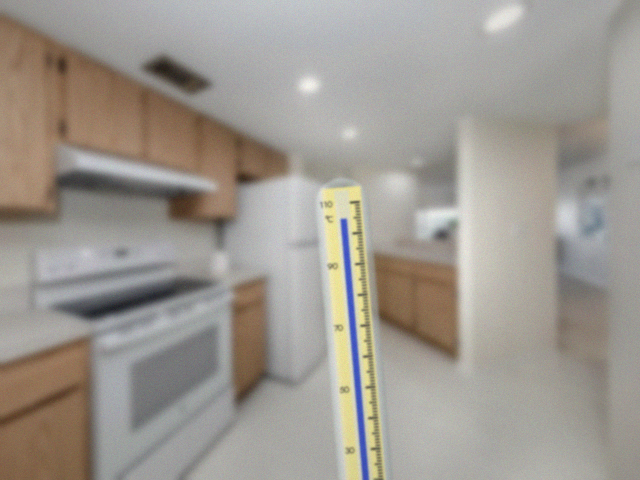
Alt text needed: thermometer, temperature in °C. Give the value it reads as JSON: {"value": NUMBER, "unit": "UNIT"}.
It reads {"value": 105, "unit": "°C"}
